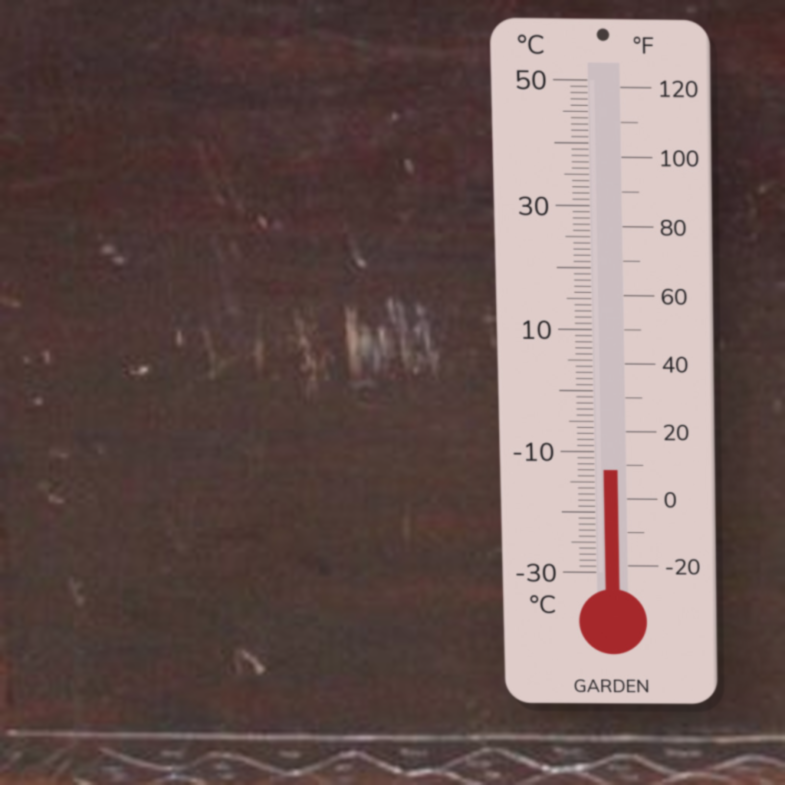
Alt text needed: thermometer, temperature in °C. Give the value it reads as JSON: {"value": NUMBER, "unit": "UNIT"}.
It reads {"value": -13, "unit": "°C"}
